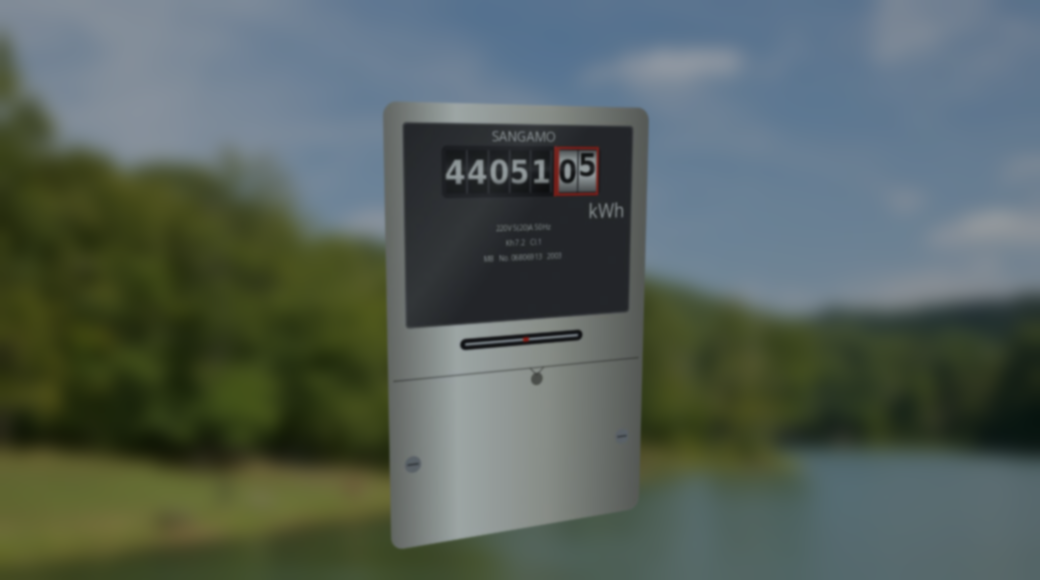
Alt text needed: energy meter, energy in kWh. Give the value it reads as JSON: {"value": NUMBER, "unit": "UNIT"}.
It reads {"value": 44051.05, "unit": "kWh"}
